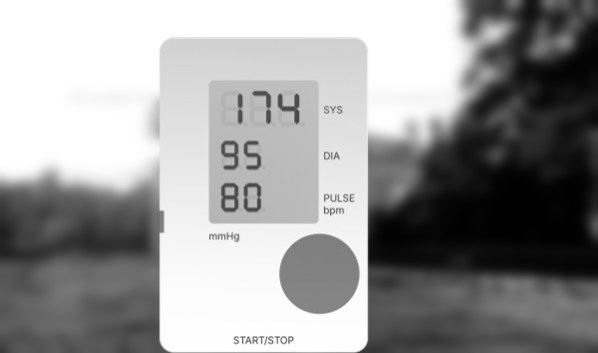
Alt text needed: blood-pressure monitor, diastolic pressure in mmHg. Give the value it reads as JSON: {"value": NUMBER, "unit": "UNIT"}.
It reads {"value": 95, "unit": "mmHg"}
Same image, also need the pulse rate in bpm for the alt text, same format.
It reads {"value": 80, "unit": "bpm"}
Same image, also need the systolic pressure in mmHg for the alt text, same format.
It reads {"value": 174, "unit": "mmHg"}
